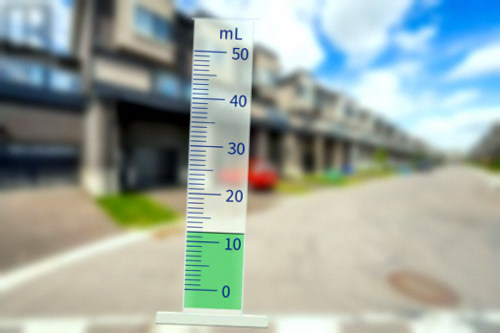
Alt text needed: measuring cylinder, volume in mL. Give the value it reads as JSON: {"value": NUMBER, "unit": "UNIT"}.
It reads {"value": 12, "unit": "mL"}
